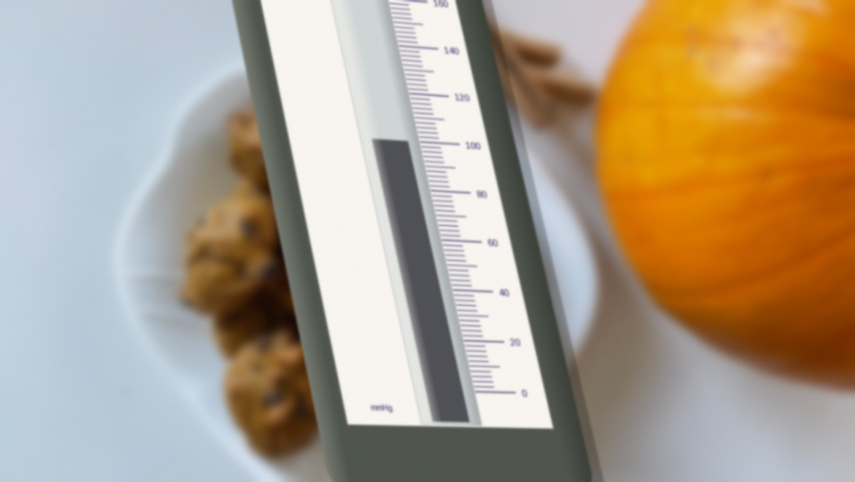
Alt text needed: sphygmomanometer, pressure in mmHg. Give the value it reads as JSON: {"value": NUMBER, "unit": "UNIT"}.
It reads {"value": 100, "unit": "mmHg"}
